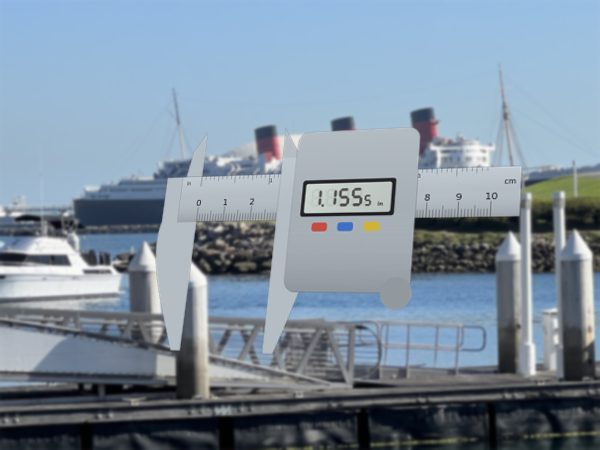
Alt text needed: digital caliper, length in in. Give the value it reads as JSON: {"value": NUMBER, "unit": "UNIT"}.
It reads {"value": 1.1555, "unit": "in"}
